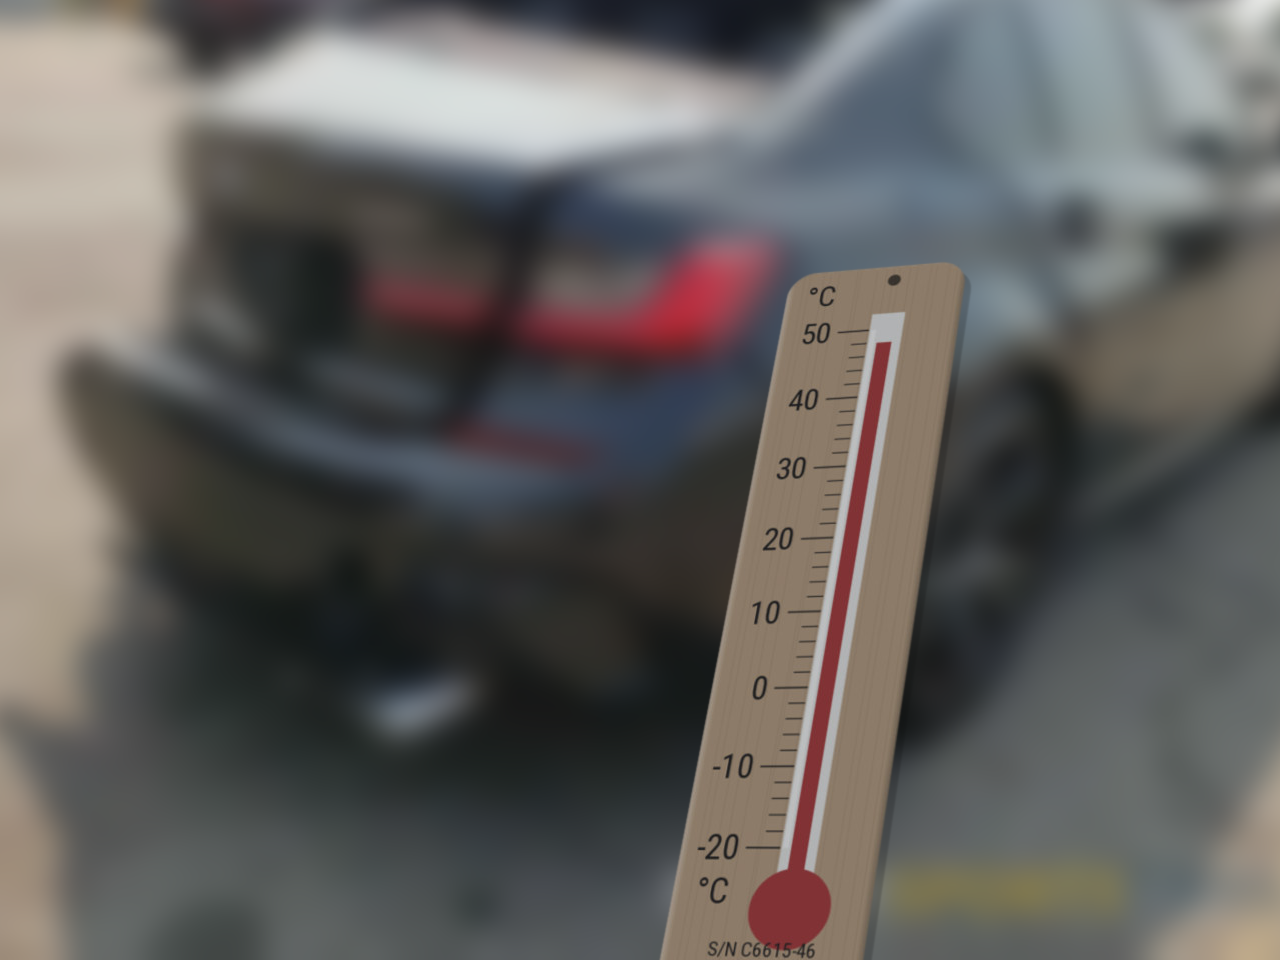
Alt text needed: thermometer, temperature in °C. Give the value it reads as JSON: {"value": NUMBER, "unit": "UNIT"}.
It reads {"value": 48, "unit": "°C"}
